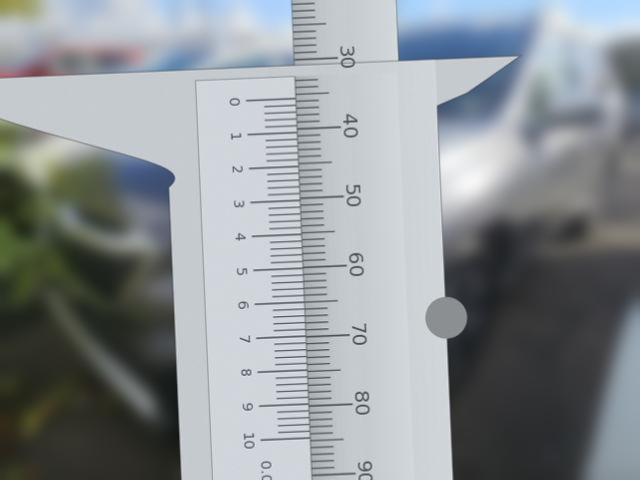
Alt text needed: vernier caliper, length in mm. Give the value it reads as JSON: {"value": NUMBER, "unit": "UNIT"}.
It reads {"value": 35.6, "unit": "mm"}
